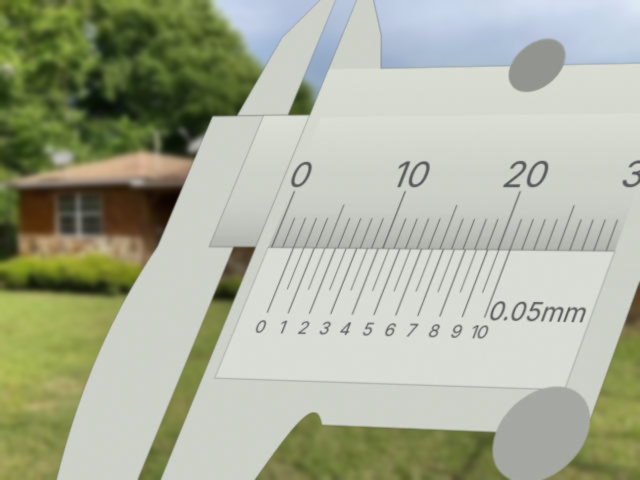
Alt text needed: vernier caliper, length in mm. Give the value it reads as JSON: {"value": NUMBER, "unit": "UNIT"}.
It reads {"value": 2.0, "unit": "mm"}
